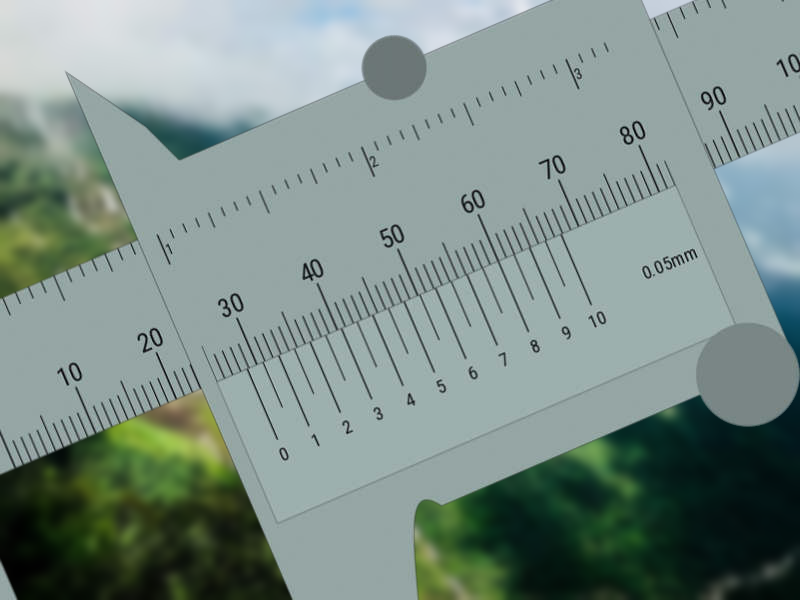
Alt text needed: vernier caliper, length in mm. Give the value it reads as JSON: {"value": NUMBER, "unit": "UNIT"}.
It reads {"value": 28.8, "unit": "mm"}
